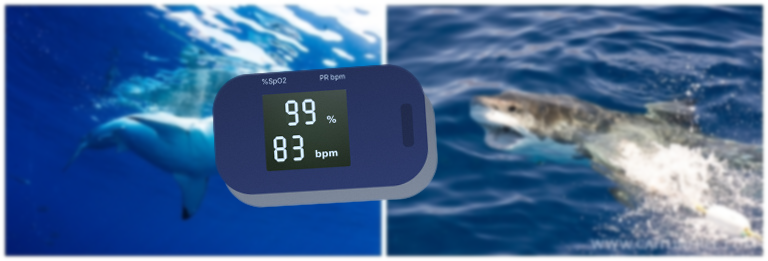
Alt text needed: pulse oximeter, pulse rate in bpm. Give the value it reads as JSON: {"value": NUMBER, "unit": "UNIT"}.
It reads {"value": 83, "unit": "bpm"}
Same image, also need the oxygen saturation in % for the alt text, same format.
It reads {"value": 99, "unit": "%"}
